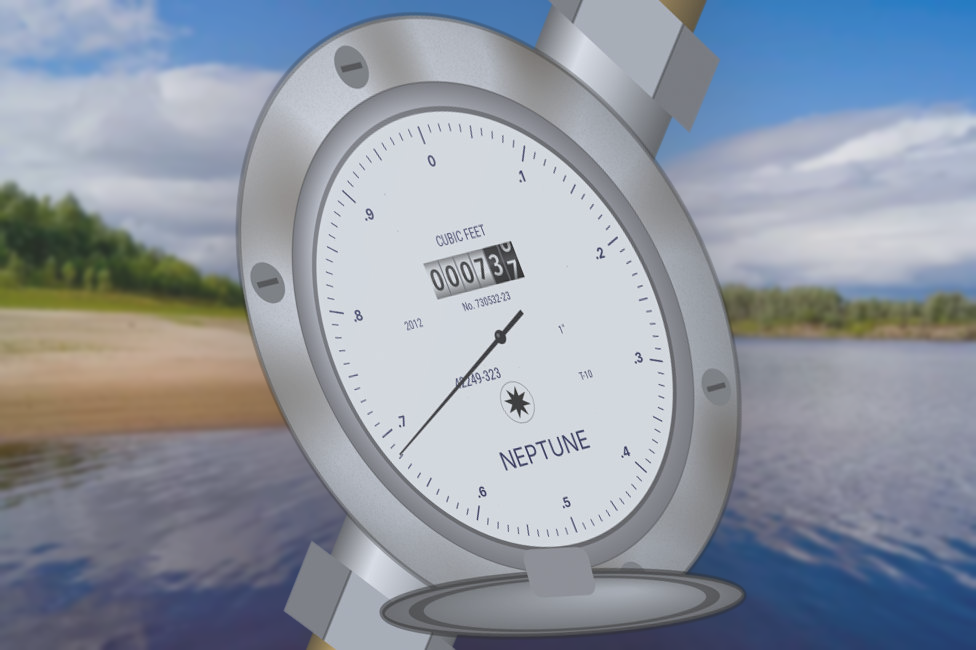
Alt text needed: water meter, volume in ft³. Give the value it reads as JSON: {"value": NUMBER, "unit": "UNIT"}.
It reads {"value": 736.68, "unit": "ft³"}
